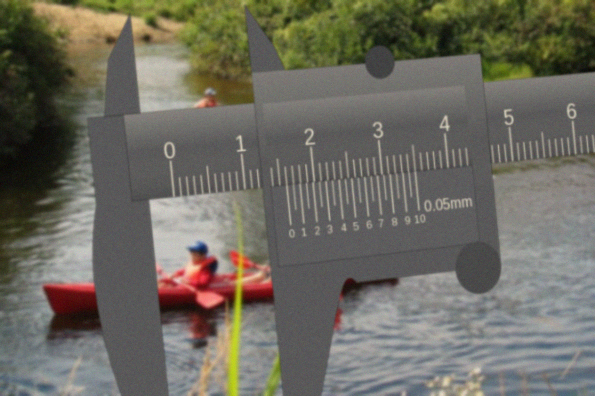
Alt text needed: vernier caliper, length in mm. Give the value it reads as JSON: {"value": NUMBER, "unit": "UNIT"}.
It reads {"value": 16.0, "unit": "mm"}
